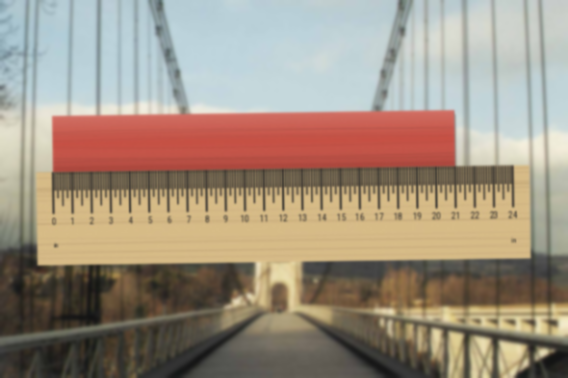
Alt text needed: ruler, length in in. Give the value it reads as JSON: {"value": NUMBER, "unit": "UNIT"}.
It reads {"value": 21, "unit": "in"}
